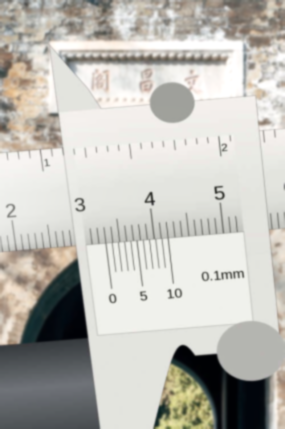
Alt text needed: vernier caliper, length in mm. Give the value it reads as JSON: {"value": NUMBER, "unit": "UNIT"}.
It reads {"value": 33.0, "unit": "mm"}
